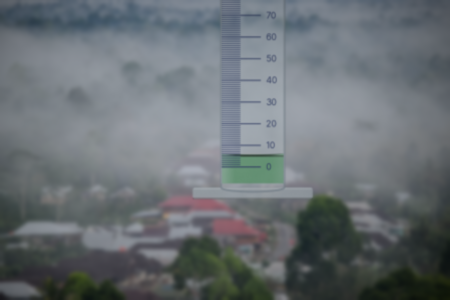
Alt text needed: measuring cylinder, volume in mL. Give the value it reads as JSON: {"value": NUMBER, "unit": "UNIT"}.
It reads {"value": 5, "unit": "mL"}
